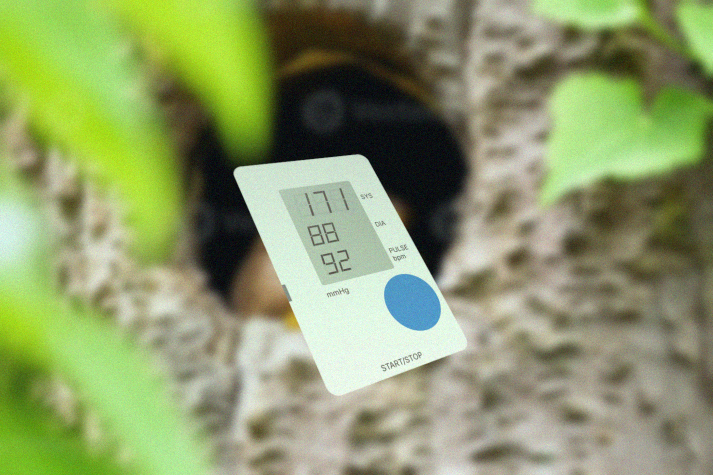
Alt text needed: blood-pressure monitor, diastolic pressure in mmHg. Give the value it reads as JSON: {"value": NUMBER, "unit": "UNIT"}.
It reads {"value": 88, "unit": "mmHg"}
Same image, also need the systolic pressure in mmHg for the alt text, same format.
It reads {"value": 171, "unit": "mmHg"}
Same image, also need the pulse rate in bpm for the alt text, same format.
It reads {"value": 92, "unit": "bpm"}
